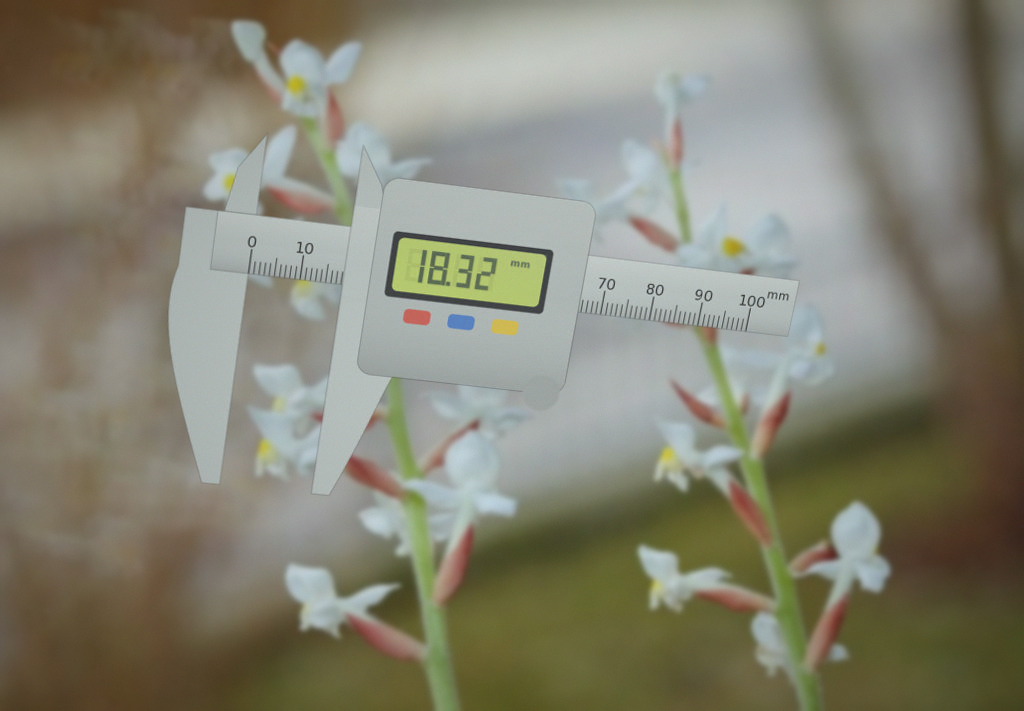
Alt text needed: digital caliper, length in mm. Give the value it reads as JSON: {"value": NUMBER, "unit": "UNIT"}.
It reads {"value": 18.32, "unit": "mm"}
